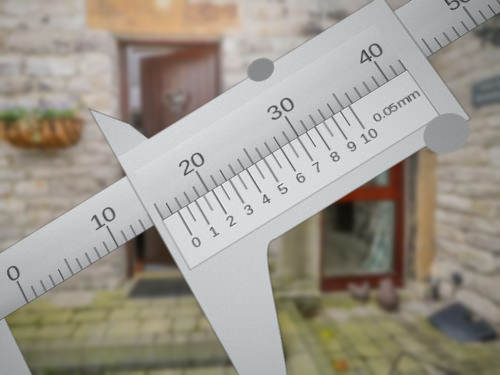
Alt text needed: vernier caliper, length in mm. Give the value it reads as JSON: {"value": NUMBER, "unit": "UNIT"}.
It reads {"value": 16.6, "unit": "mm"}
